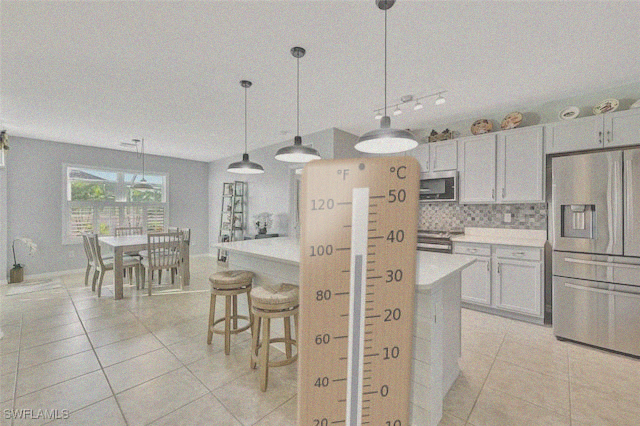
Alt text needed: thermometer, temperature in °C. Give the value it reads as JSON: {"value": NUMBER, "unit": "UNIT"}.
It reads {"value": 36, "unit": "°C"}
